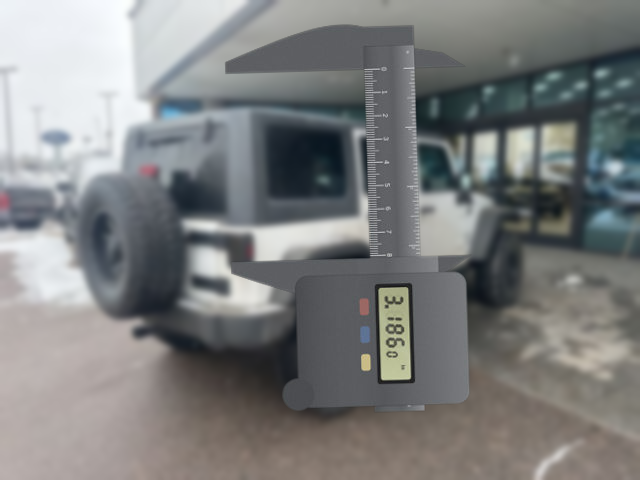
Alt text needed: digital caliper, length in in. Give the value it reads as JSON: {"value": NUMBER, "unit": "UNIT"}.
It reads {"value": 3.1860, "unit": "in"}
